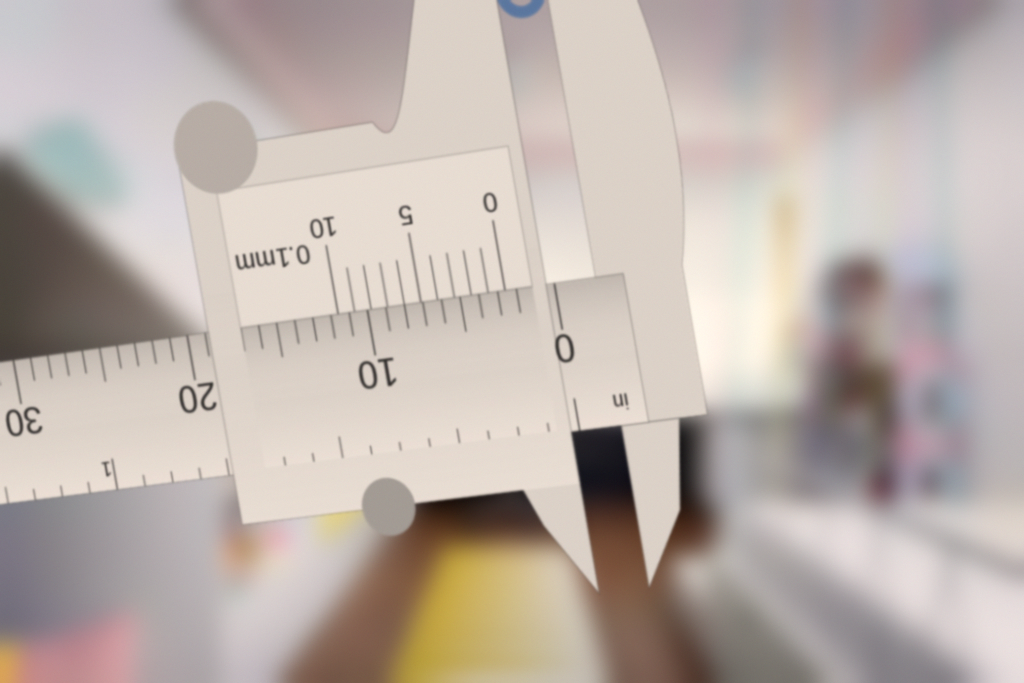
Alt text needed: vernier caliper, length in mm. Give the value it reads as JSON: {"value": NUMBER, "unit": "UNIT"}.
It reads {"value": 2.6, "unit": "mm"}
